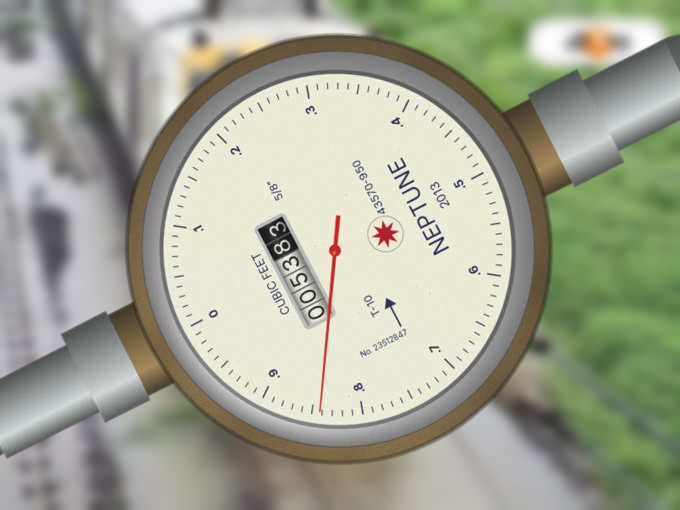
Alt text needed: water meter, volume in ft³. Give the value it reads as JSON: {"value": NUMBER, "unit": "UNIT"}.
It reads {"value": 5382.84, "unit": "ft³"}
